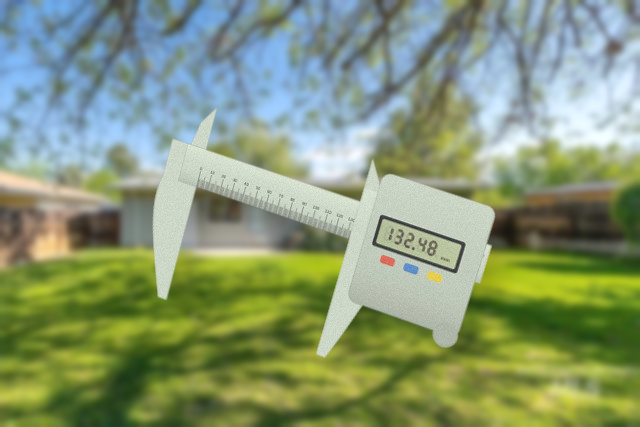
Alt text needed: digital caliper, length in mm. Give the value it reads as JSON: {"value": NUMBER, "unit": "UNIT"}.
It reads {"value": 132.48, "unit": "mm"}
